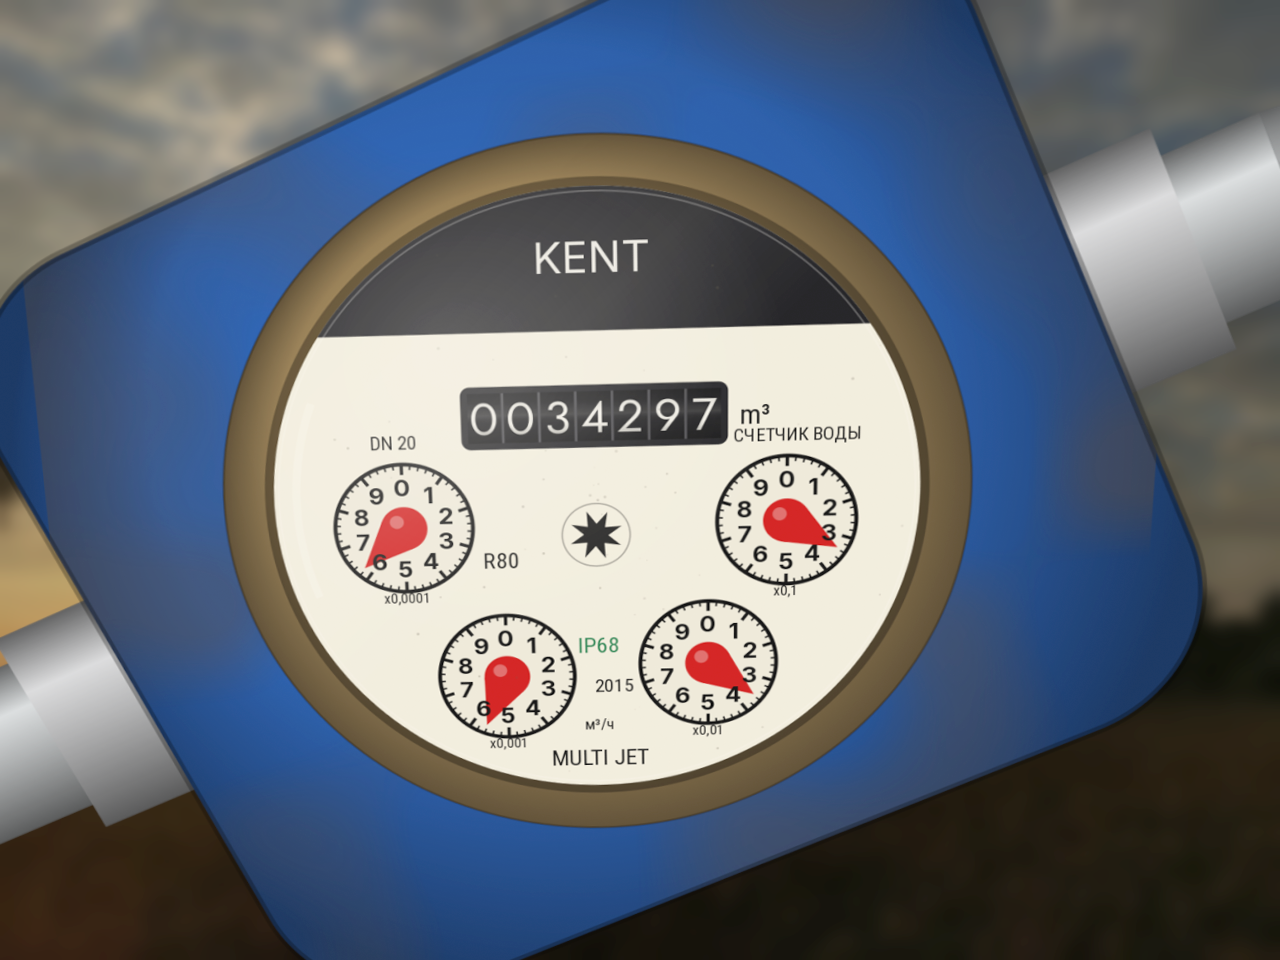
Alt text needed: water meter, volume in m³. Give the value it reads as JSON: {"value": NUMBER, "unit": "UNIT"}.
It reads {"value": 34297.3356, "unit": "m³"}
